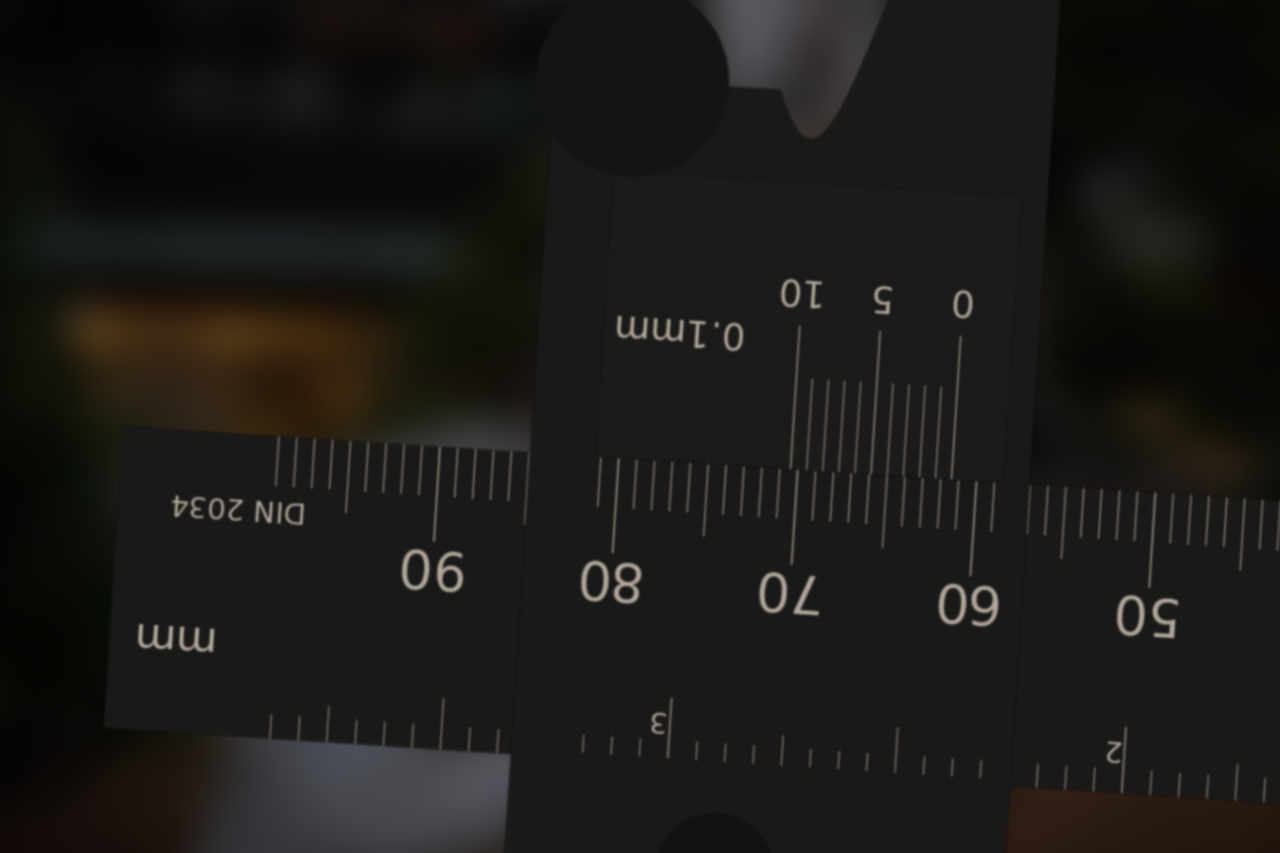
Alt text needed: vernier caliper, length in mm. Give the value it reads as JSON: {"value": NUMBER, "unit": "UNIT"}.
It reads {"value": 61.4, "unit": "mm"}
